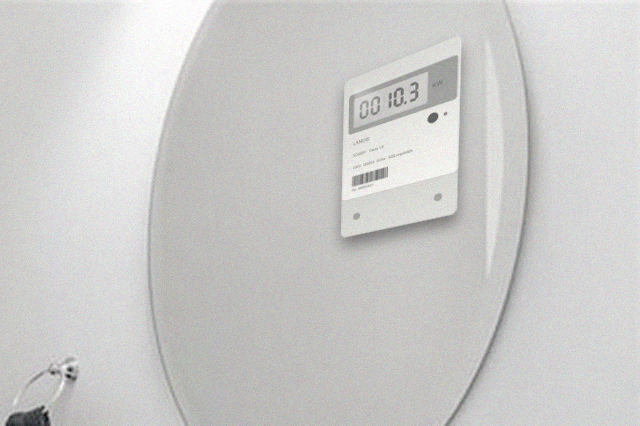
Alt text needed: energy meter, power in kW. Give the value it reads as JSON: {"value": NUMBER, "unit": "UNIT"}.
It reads {"value": 10.3, "unit": "kW"}
